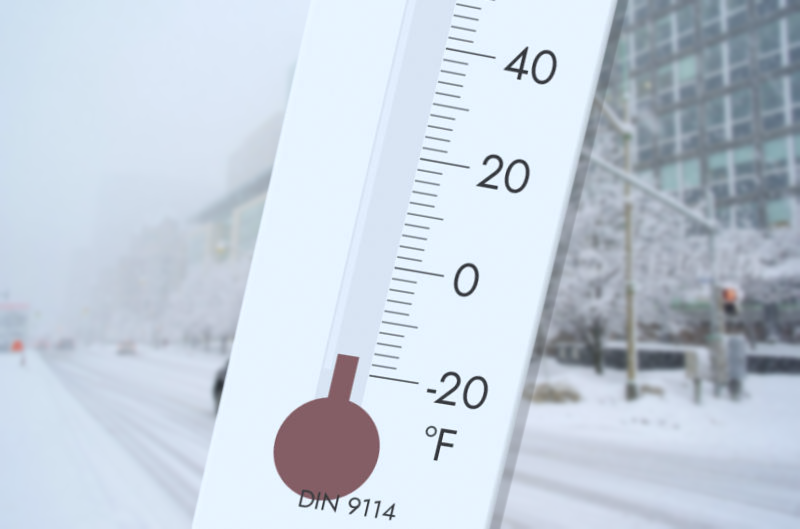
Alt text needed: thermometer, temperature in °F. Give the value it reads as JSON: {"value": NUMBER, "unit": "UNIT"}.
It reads {"value": -17, "unit": "°F"}
